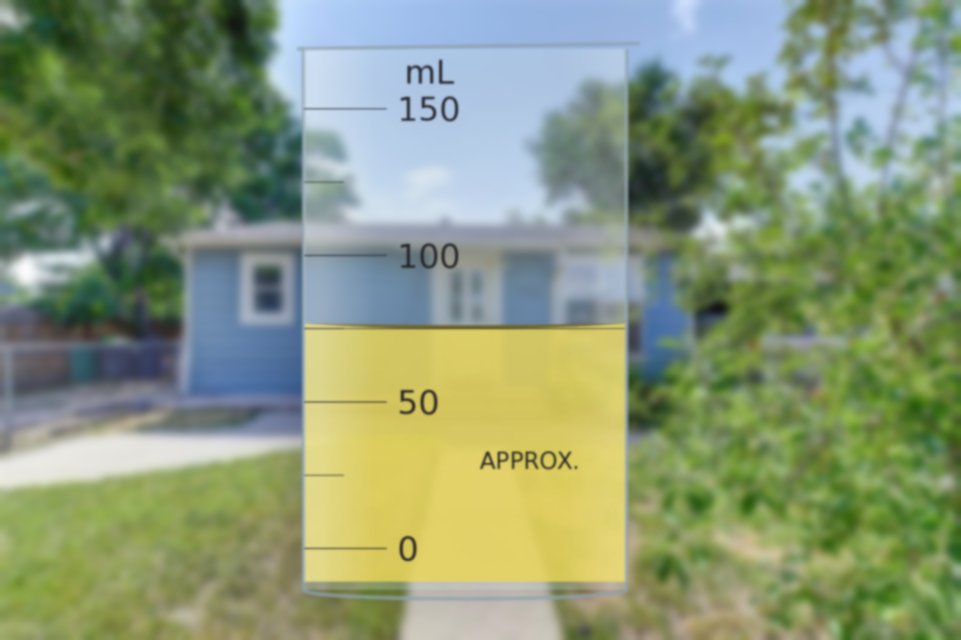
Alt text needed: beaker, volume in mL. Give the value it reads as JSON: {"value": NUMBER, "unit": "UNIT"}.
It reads {"value": 75, "unit": "mL"}
